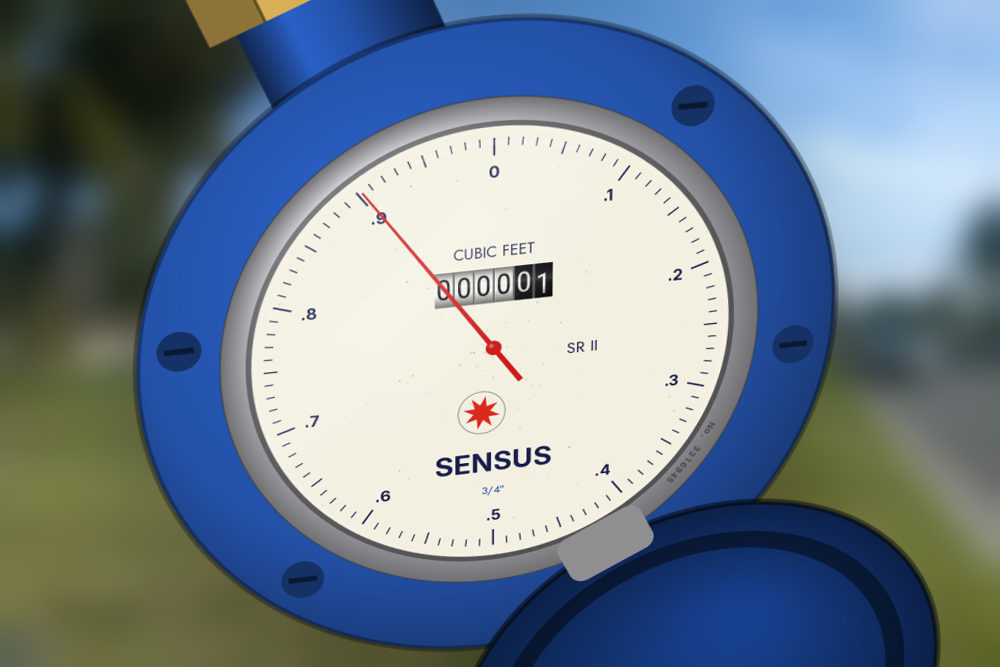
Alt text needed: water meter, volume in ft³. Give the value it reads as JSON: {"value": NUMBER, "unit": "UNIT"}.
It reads {"value": 0.90, "unit": "ft³"}
